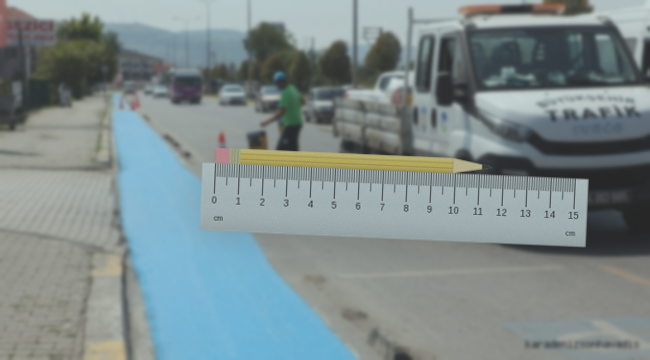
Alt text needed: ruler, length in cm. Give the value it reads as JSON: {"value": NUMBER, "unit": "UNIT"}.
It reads {"value": 11.5, "unit": "cm"}
